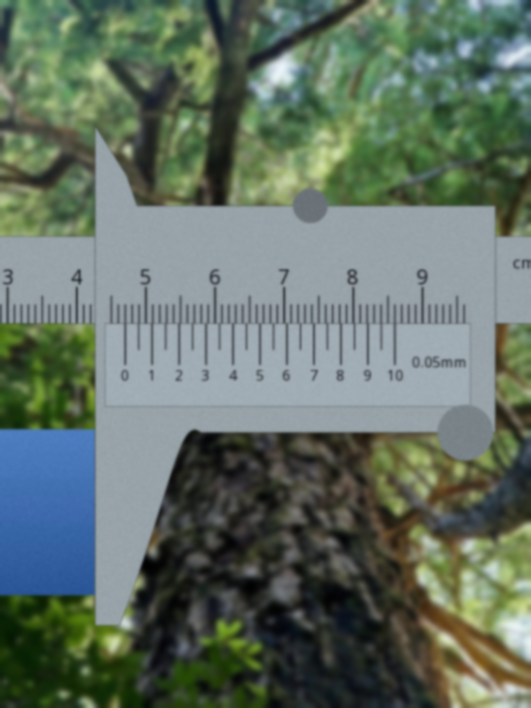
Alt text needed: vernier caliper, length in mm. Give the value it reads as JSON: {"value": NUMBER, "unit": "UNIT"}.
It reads {"value": 47.0, "unit": "mm"}
